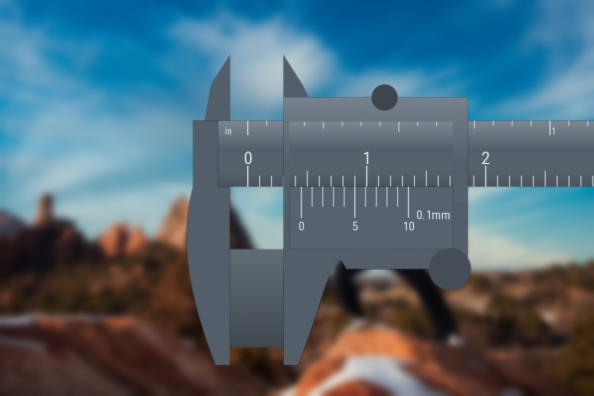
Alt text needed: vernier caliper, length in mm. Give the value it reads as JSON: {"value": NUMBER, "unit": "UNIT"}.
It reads {"value": 4.5, "unit": "mm"}
